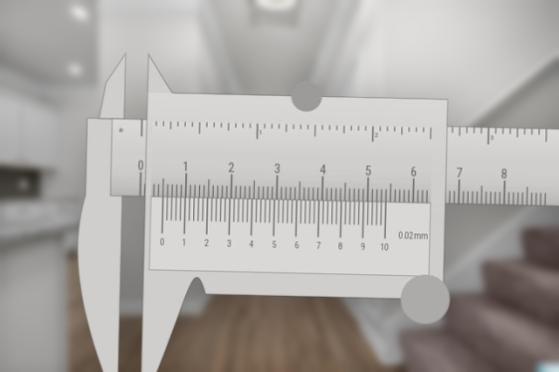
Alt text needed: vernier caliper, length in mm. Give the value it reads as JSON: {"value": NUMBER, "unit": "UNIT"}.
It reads {"value": 5.0, "unit": "mm"}
